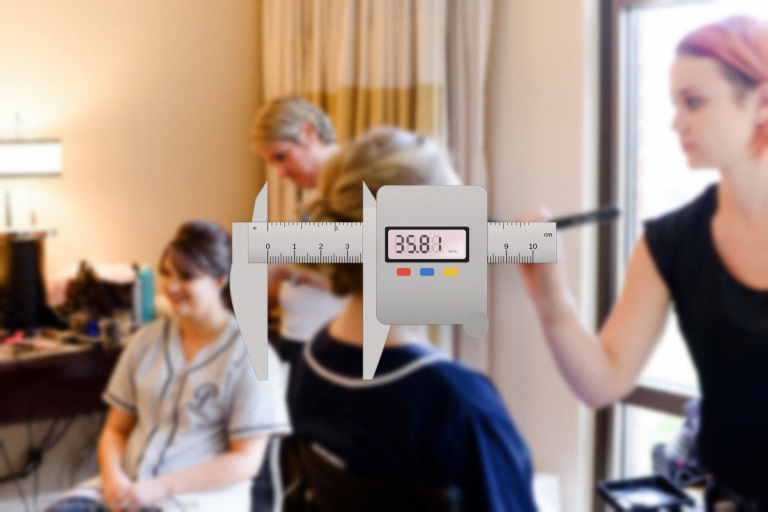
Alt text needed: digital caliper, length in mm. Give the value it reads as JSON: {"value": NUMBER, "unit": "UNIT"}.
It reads {"value": 35.81, "unit": "mm"}
